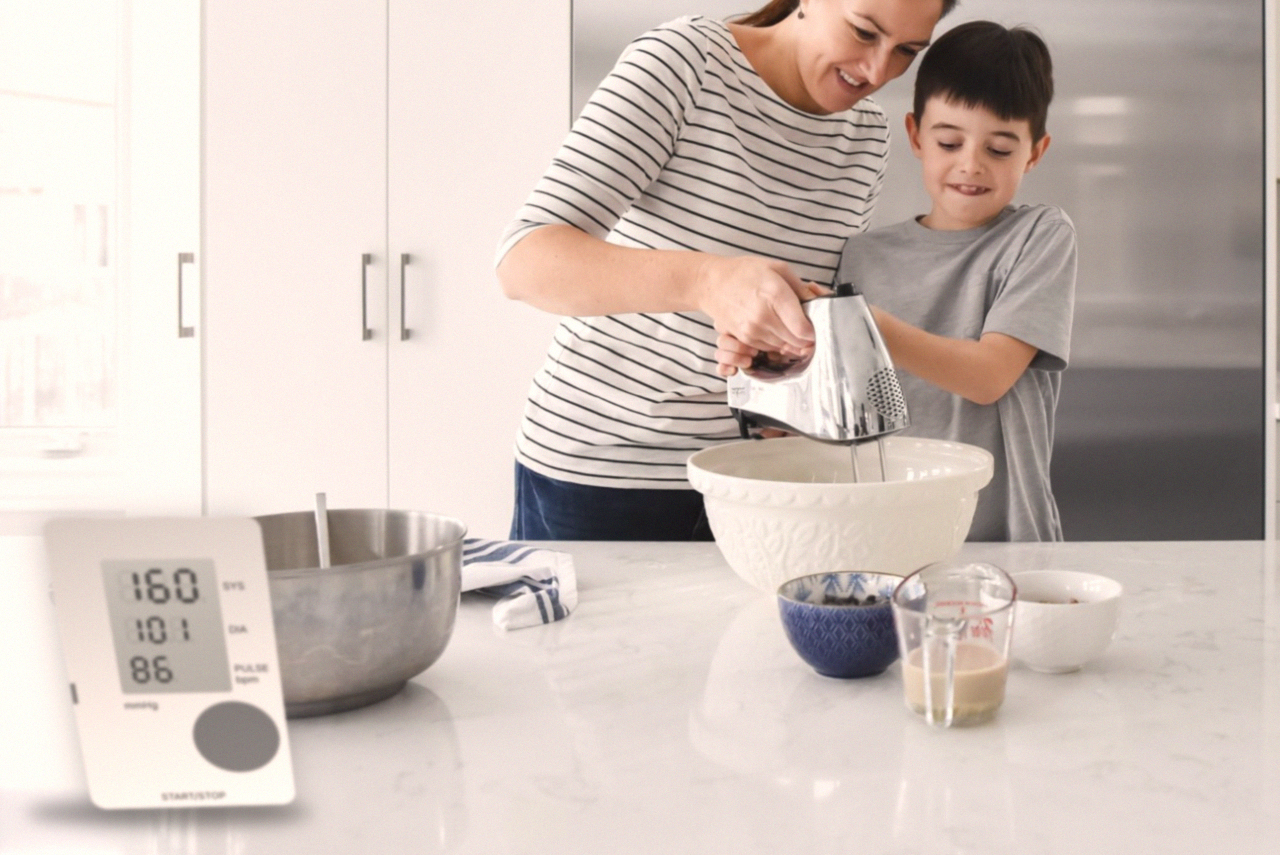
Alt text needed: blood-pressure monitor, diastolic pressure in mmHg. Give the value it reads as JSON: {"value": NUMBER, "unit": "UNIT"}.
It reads {"value": 101, "unit": "mmHg"}
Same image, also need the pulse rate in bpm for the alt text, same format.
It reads {"value": 86, "unit": "bpm"}
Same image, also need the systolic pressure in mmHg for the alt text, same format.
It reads {"value": 160, "unit": "mmHg"}
